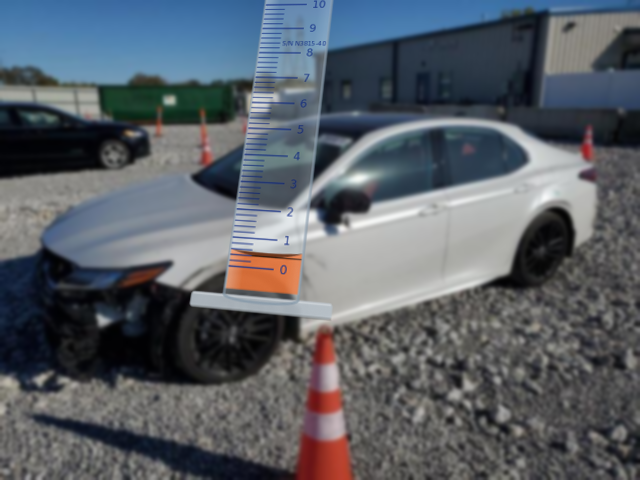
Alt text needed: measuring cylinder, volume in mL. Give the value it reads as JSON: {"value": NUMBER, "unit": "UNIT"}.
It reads {"value": 0.4, "unit": "mL"}
